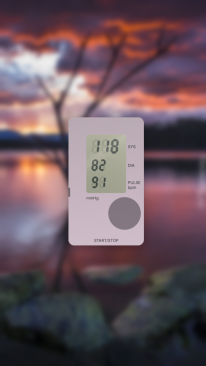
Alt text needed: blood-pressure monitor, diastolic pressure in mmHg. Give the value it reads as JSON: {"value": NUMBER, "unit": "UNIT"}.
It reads {"value": 82, "unit": "mmHg"}
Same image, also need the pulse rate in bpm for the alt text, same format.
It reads {"value": 91, "unit": "bpm"}
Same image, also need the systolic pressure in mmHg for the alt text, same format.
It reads {"value": 118, "unit": "mmHg"}
